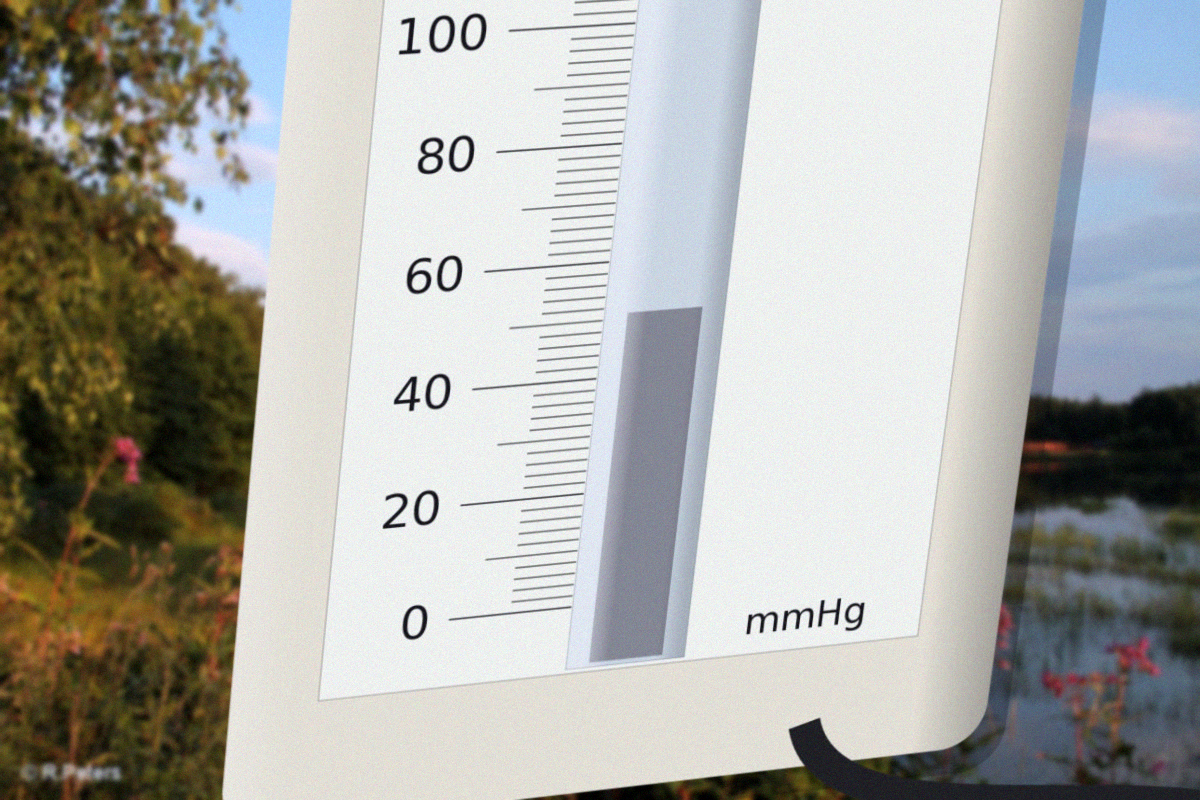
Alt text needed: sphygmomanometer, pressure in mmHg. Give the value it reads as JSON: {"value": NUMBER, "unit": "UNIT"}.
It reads {"value": 51, "unit": "mmHg"}
